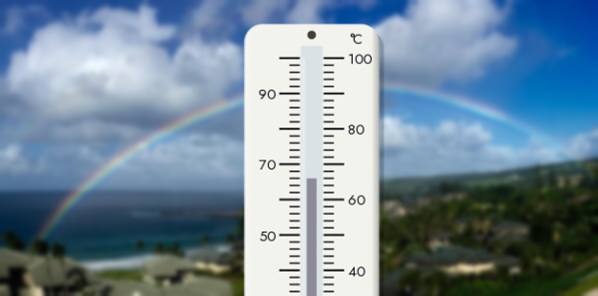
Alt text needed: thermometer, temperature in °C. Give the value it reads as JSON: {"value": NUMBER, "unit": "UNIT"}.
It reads {"value": 66, "unit": "°C"}
